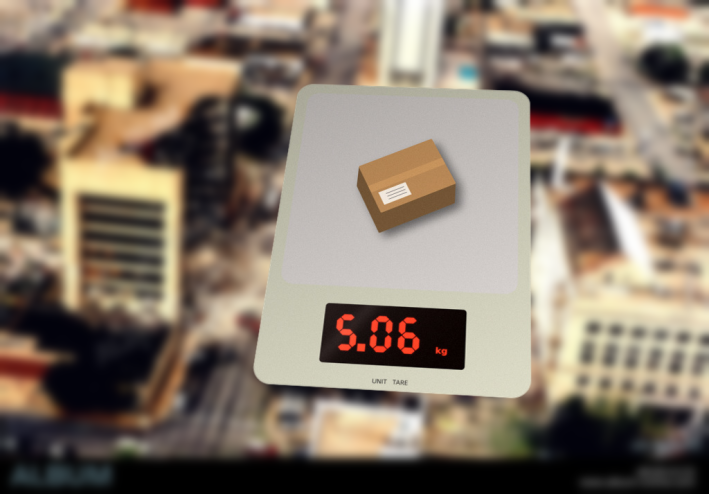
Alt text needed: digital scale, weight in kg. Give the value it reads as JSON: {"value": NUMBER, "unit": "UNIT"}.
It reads {"value": 5.06, "unit": "kg"}
